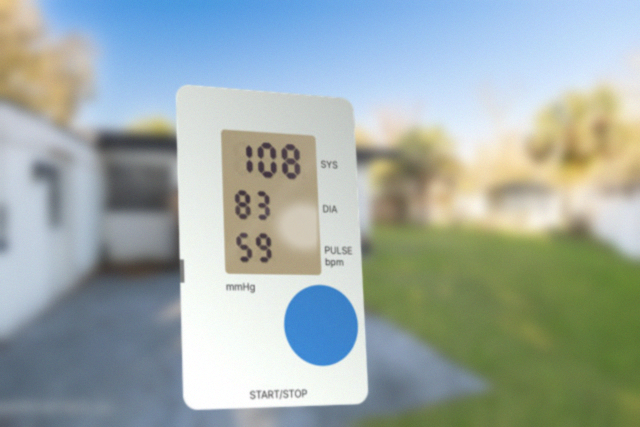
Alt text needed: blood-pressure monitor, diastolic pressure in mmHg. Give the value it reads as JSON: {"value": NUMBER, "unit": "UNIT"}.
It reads {"value": 83, "unit": "mmHg"}
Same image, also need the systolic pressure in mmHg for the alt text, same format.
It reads {"value": 108, "unit": "mmHg"}
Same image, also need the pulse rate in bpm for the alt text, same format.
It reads {"value": 59, "unit": "bpm"}
